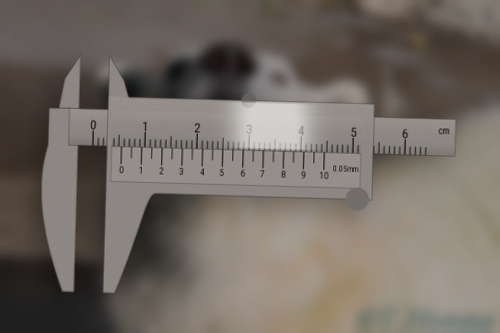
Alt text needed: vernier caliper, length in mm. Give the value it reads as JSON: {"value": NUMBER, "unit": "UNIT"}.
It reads {"value": 5.5, "unit": "mm"}
